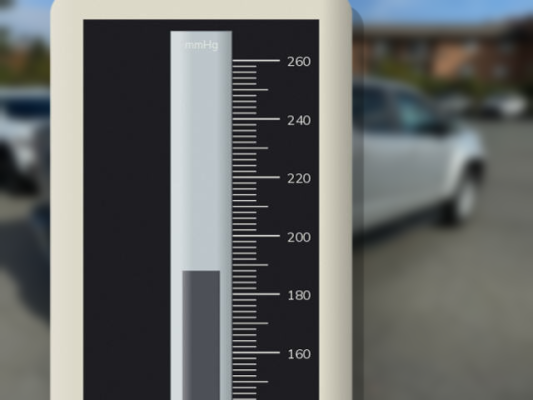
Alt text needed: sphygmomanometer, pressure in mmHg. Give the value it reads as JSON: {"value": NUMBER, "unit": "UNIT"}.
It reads {"value": 188, "unit": "mmHg"}
